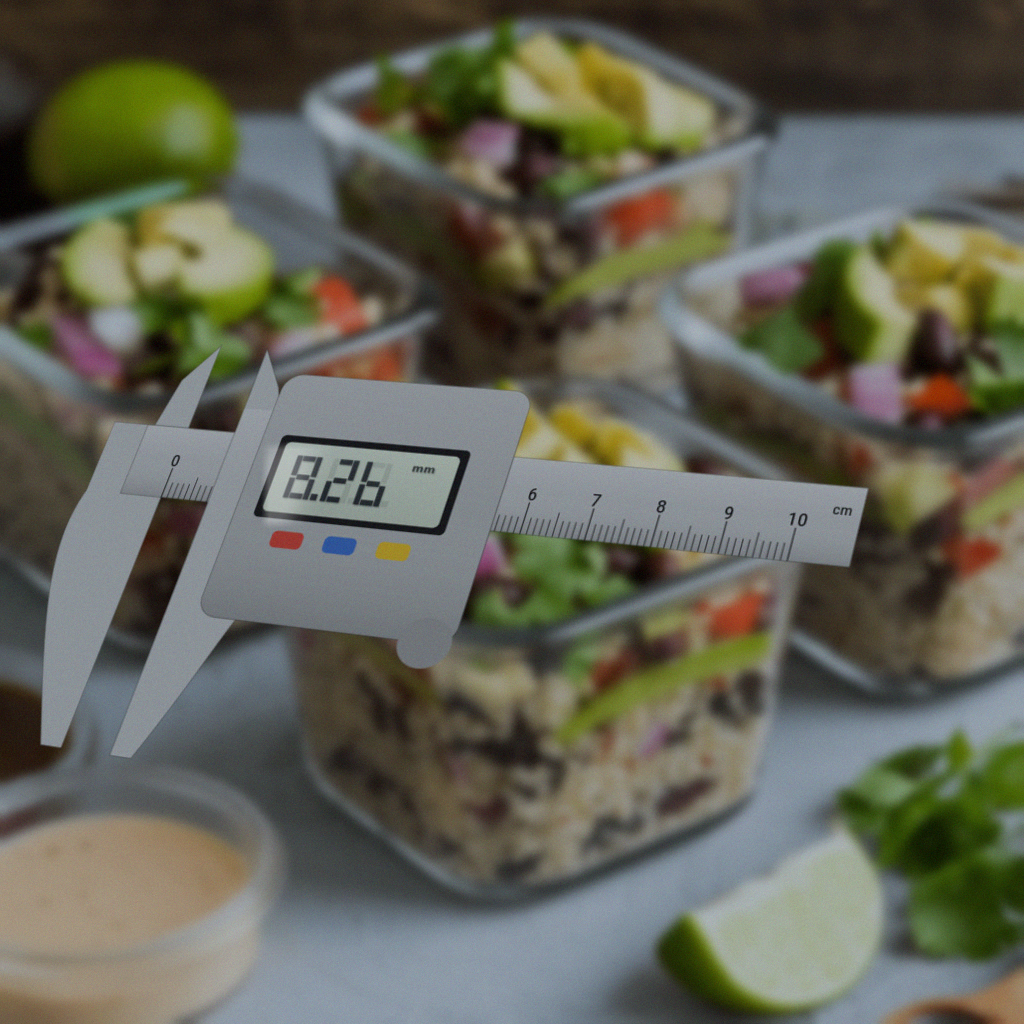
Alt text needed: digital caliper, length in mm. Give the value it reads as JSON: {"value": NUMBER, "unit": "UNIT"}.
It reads {"value": 8.26, "unit": "mm"}
